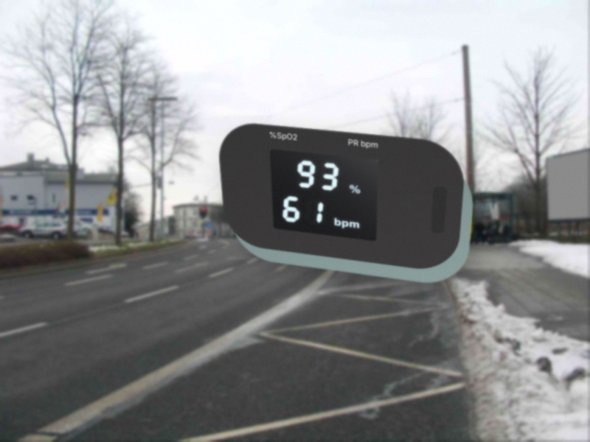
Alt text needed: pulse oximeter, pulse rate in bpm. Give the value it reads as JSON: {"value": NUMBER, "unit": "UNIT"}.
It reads {"value": 61, "unit": "bpm"}
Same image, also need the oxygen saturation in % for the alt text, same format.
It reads {"value": 93, "unit": "%"}
